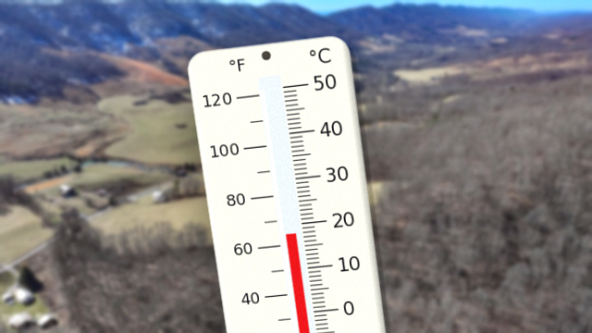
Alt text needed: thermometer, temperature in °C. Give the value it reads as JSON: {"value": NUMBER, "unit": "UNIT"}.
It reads {"value": 18, "unit": "°C"}
